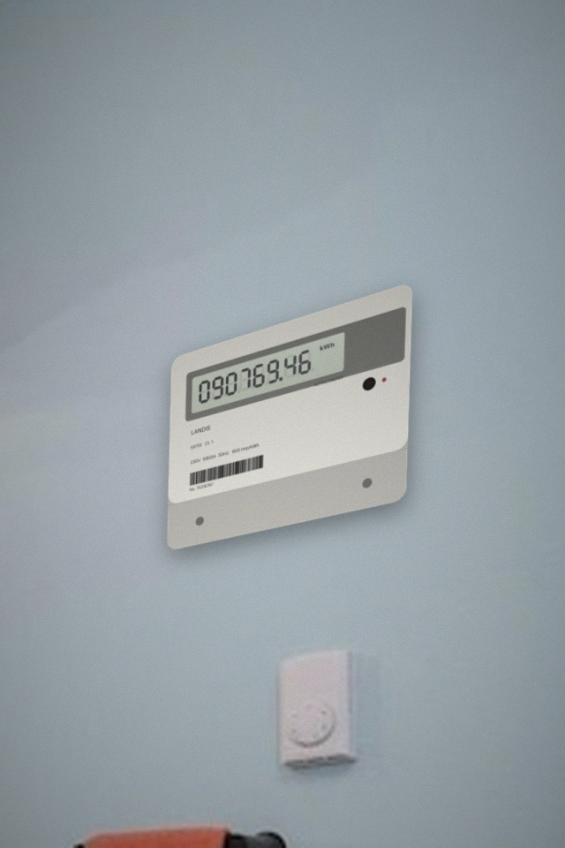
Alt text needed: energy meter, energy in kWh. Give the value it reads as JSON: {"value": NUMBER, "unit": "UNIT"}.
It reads {"value": 90769.46, "unit": "kWh"}
